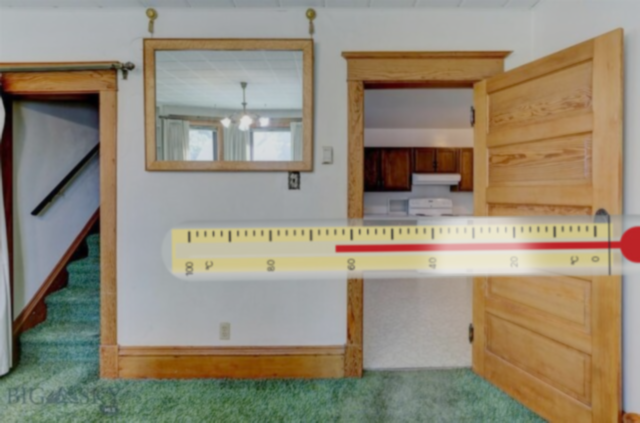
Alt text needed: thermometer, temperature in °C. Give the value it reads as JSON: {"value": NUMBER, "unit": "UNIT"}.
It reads {"value": 64, "unit": "°C"}
